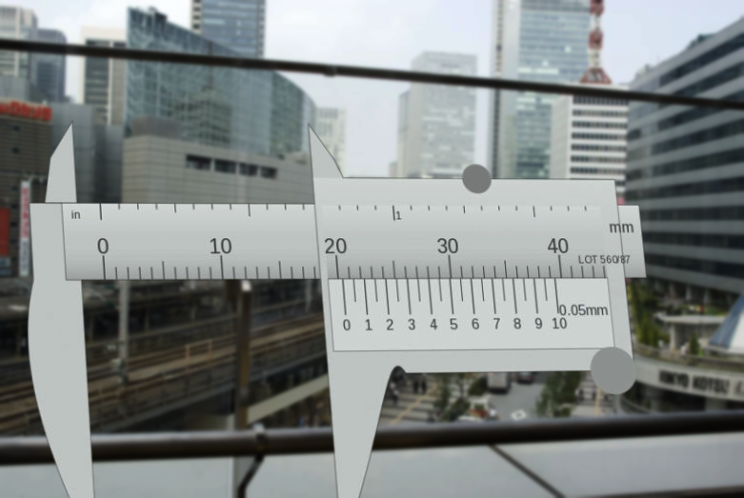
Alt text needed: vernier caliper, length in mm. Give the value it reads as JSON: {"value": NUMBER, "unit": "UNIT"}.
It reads {"value": 20.4, "unit": "mm"}
